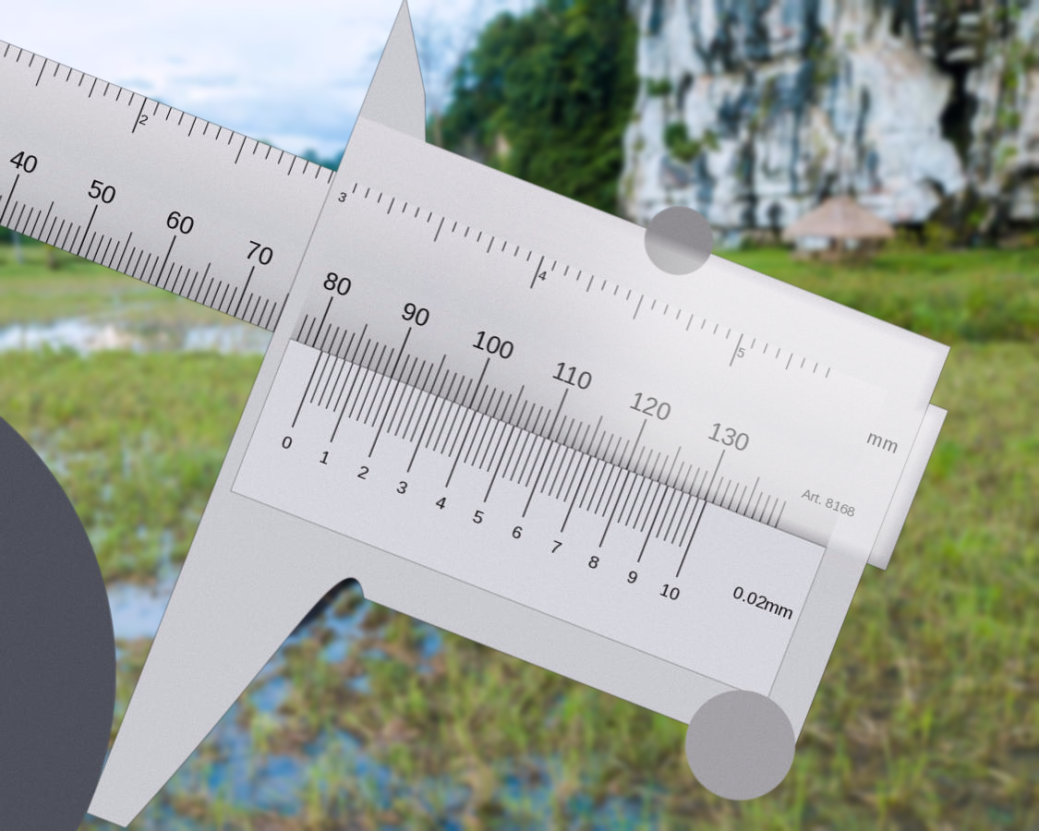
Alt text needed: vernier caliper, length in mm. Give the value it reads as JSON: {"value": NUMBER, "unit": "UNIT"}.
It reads {"value": 81.2, "unit": "mm"}
